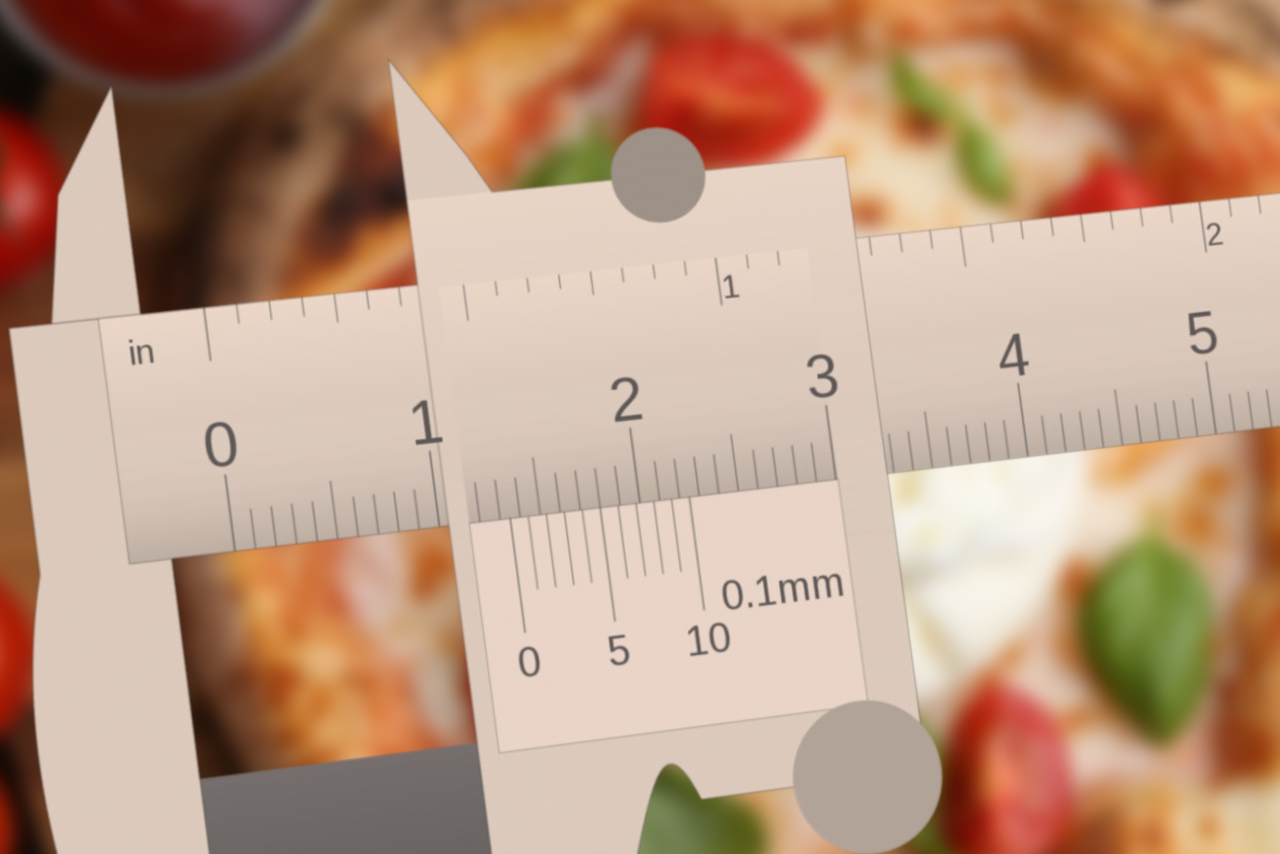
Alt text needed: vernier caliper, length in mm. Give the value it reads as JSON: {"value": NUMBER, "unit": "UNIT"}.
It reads {"value": 13.5, "unit": "mm"}
